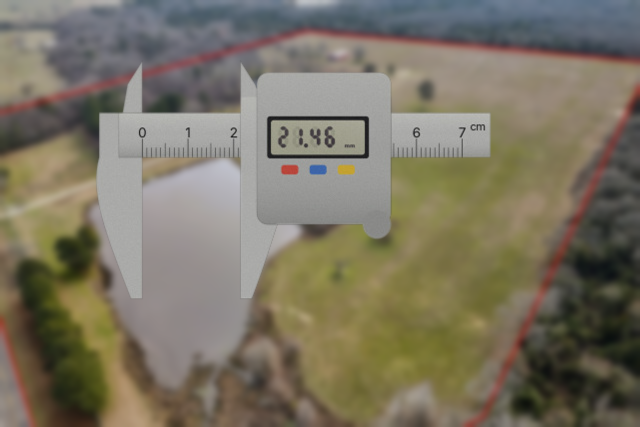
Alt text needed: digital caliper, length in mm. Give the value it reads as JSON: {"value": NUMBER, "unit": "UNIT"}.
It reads {"value": 21.46, "unit": "mm"}
